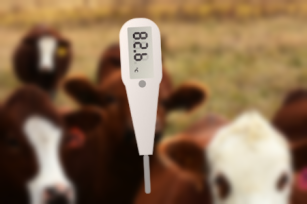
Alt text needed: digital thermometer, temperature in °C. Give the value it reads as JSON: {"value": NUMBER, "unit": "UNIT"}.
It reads {"value": 82.6, "unit": "°C"}
